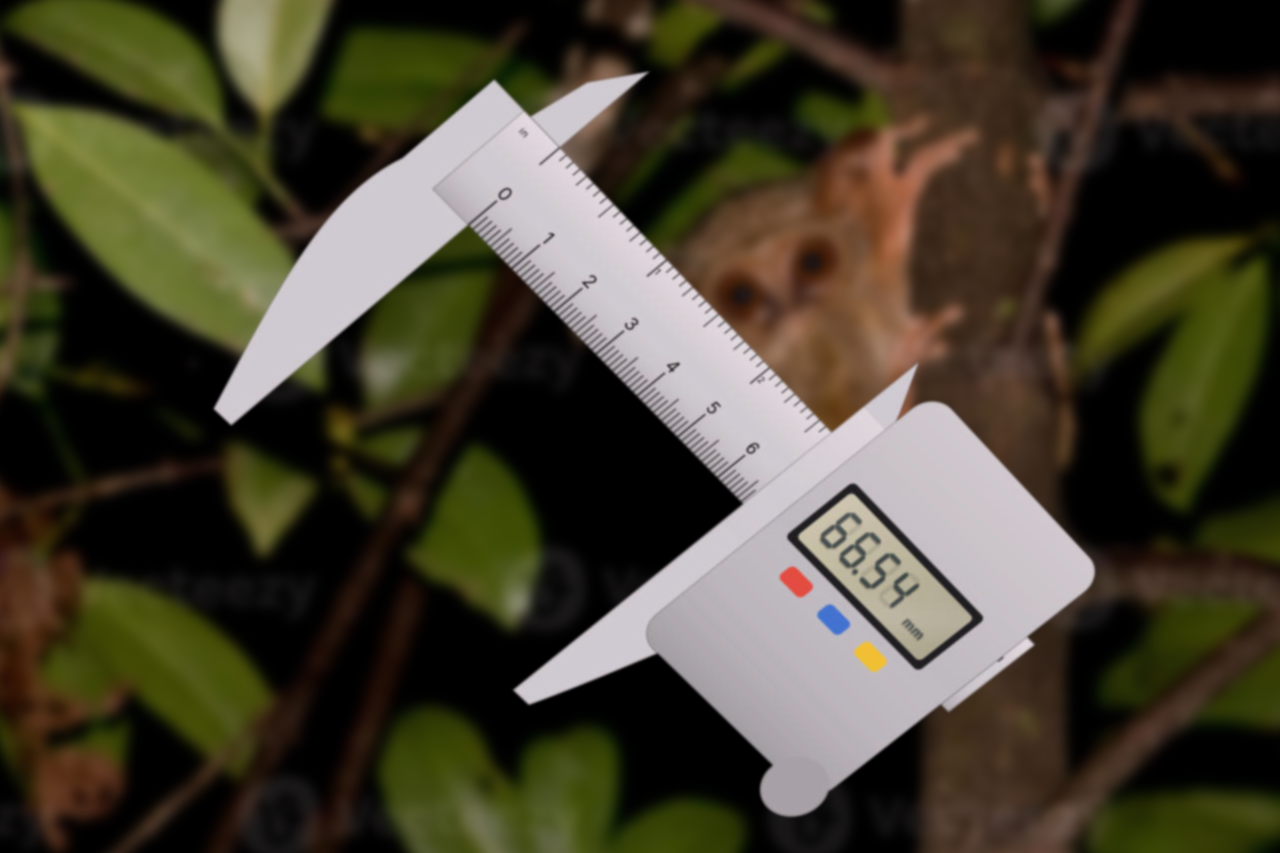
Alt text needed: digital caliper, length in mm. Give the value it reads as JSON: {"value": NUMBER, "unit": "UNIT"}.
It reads {"value": 66.54, "unit": "mm"}
